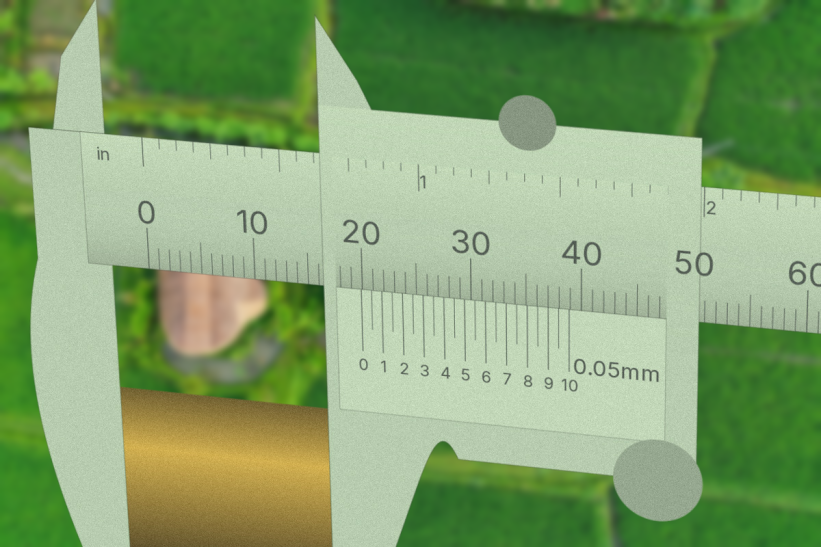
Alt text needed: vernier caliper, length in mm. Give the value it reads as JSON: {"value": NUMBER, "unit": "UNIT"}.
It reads {"value": 19.9, "unit": "mm"}
